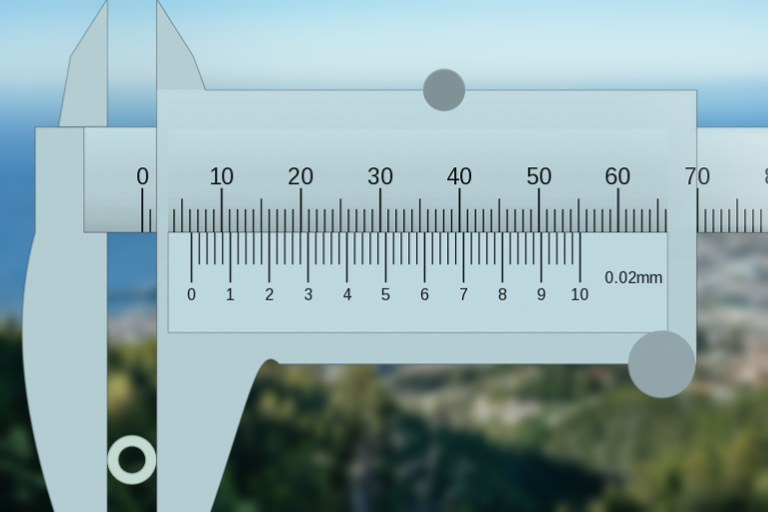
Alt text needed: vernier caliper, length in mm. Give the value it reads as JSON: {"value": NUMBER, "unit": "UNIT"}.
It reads {"value": 6.2, "unit": "mm"}
